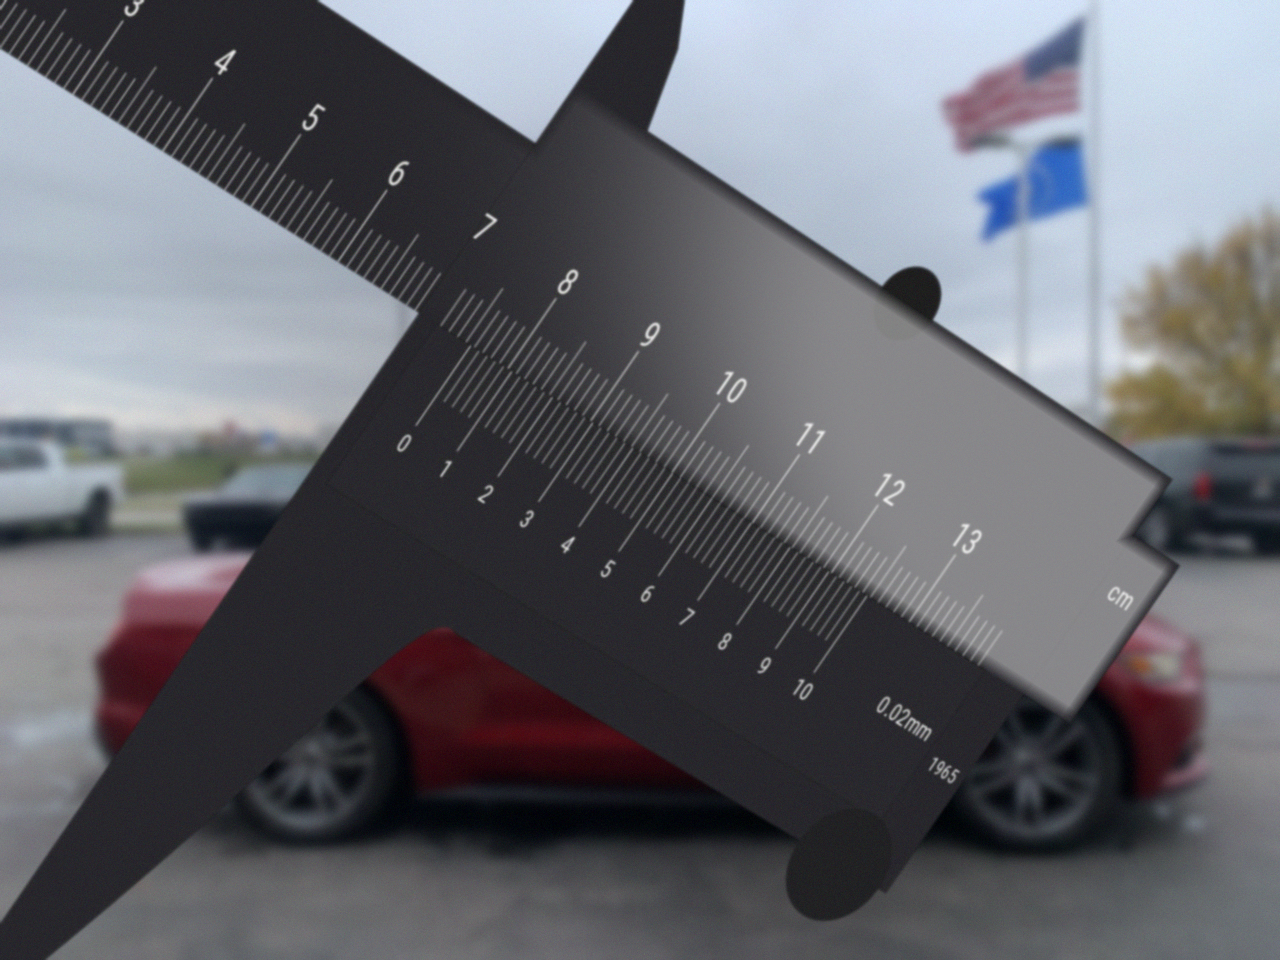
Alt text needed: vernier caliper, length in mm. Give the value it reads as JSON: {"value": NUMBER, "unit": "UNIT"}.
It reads {"value": 75.6, "unit": "mm"}
